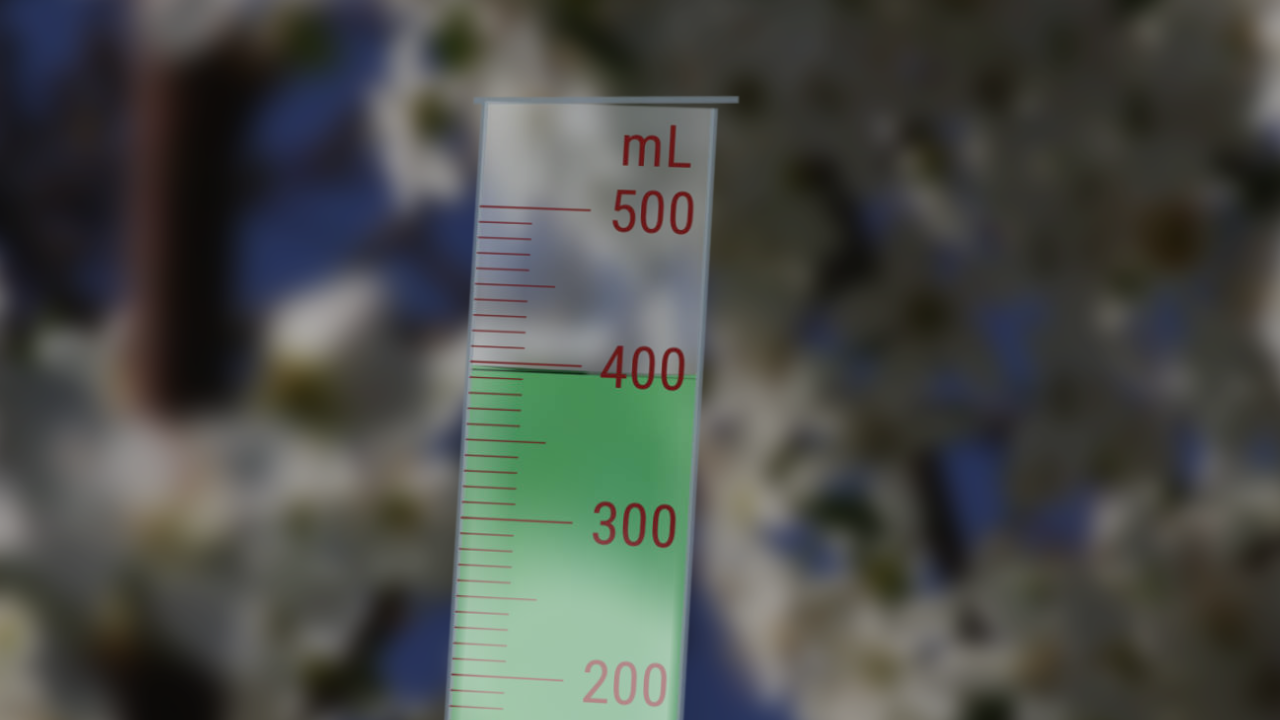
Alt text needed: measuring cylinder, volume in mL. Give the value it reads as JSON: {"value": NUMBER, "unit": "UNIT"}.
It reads {"value": 395, "unit": "mL"}
